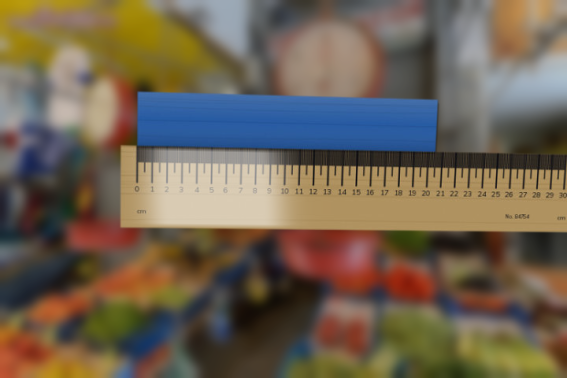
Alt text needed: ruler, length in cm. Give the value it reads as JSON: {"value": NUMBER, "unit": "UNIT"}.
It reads {"value": 20.5, "unit": "cm"}
